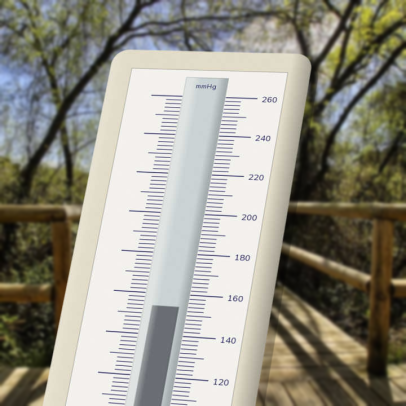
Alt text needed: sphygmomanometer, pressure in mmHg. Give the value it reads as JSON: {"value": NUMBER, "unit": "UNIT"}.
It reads {"value": 154, "unit": "mmHg"}
